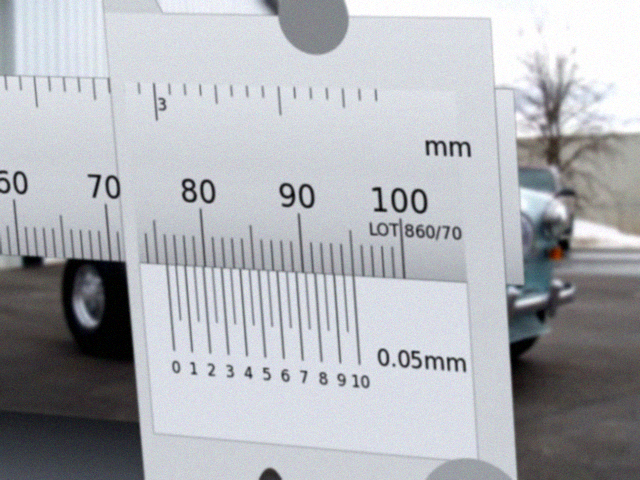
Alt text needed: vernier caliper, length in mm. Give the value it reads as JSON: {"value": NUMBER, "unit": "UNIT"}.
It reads {"value": 76.0, "unit": "mm"}
